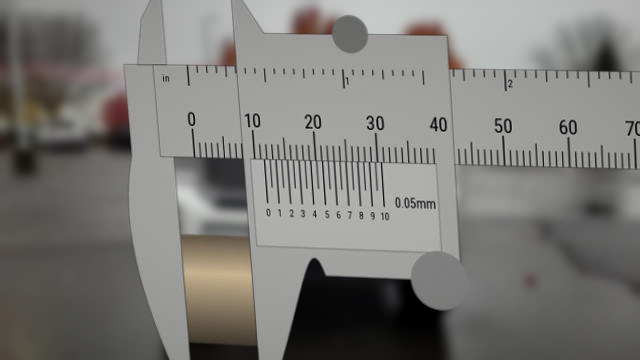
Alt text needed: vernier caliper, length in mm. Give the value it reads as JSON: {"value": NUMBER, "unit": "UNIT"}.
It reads {"value": 11.6, "unit": "mm"}
